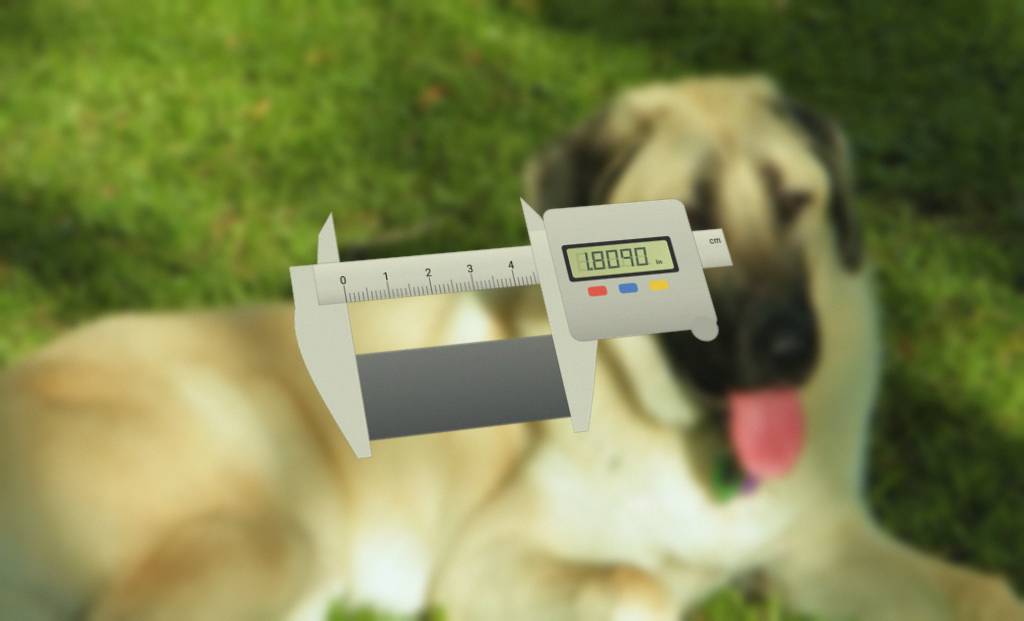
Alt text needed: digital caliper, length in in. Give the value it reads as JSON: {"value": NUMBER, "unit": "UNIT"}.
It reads {"value": 1.8090, "unit": "in"}
